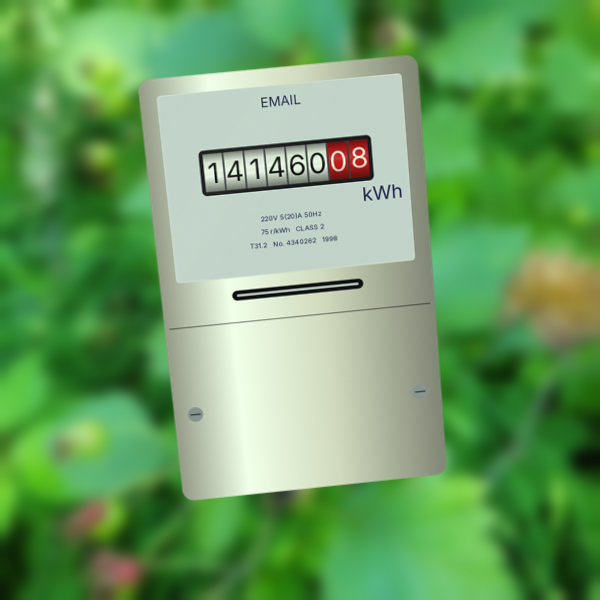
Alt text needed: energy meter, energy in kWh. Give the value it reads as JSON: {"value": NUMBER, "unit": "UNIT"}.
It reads {"value": 141460.08, "unit": "kWh"}
